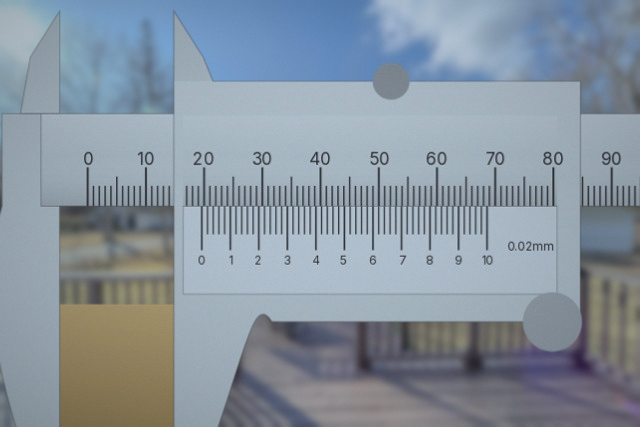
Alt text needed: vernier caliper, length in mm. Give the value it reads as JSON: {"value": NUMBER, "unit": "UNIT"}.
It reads {"value": 19.6, "unit": "mm"}
